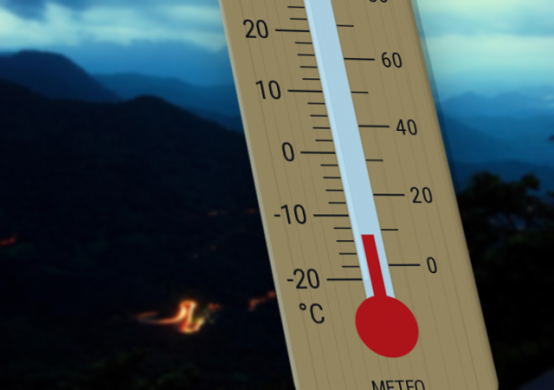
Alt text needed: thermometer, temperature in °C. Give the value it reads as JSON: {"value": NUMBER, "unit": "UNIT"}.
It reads {"value": -13, "unit": "°C"}
